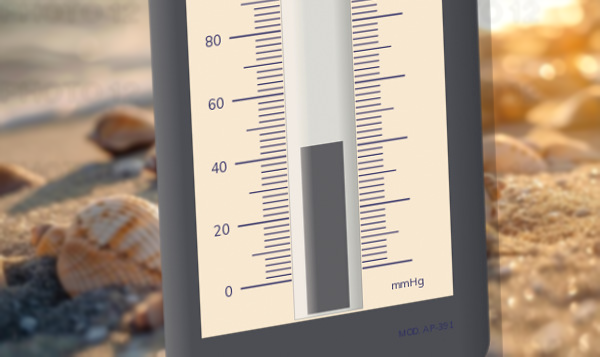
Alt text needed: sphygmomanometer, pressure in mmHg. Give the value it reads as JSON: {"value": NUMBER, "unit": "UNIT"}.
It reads {"value": 42, "unit": "mmHg"}
